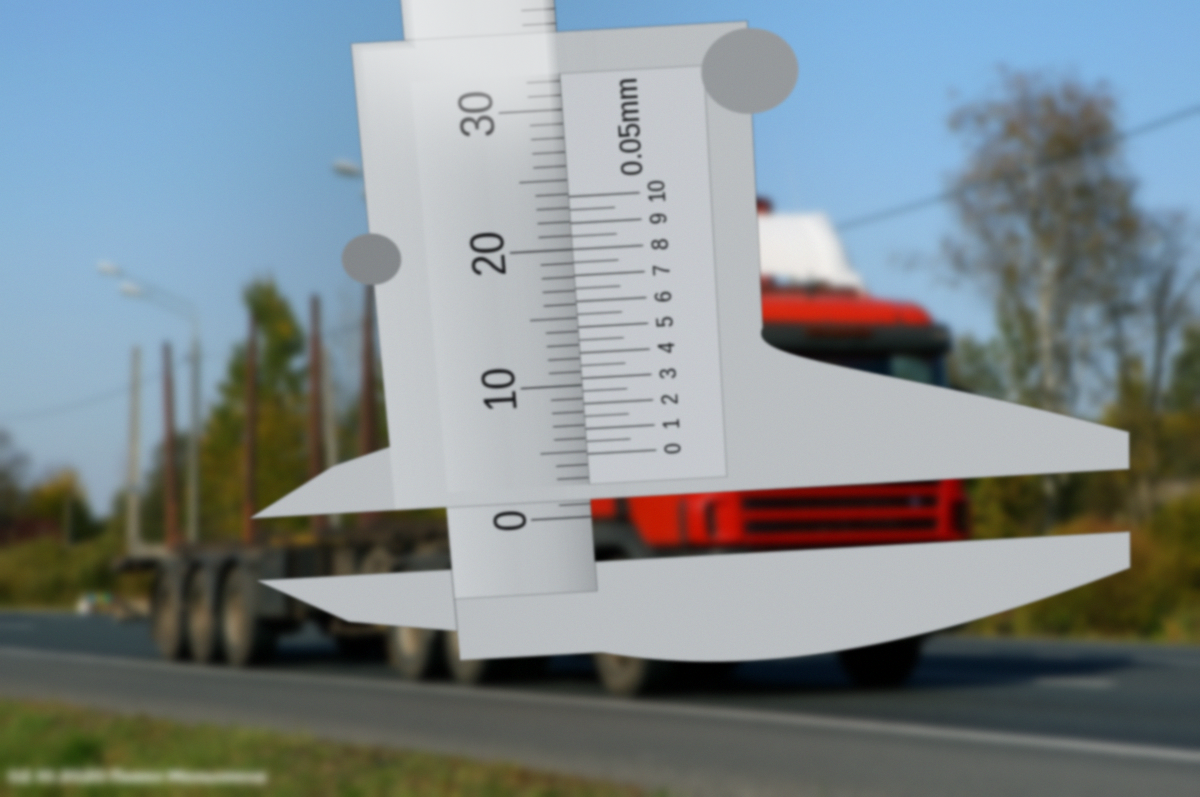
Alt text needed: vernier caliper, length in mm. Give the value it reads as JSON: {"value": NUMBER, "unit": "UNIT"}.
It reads {"value": 4.8, "unit": "mm"}
